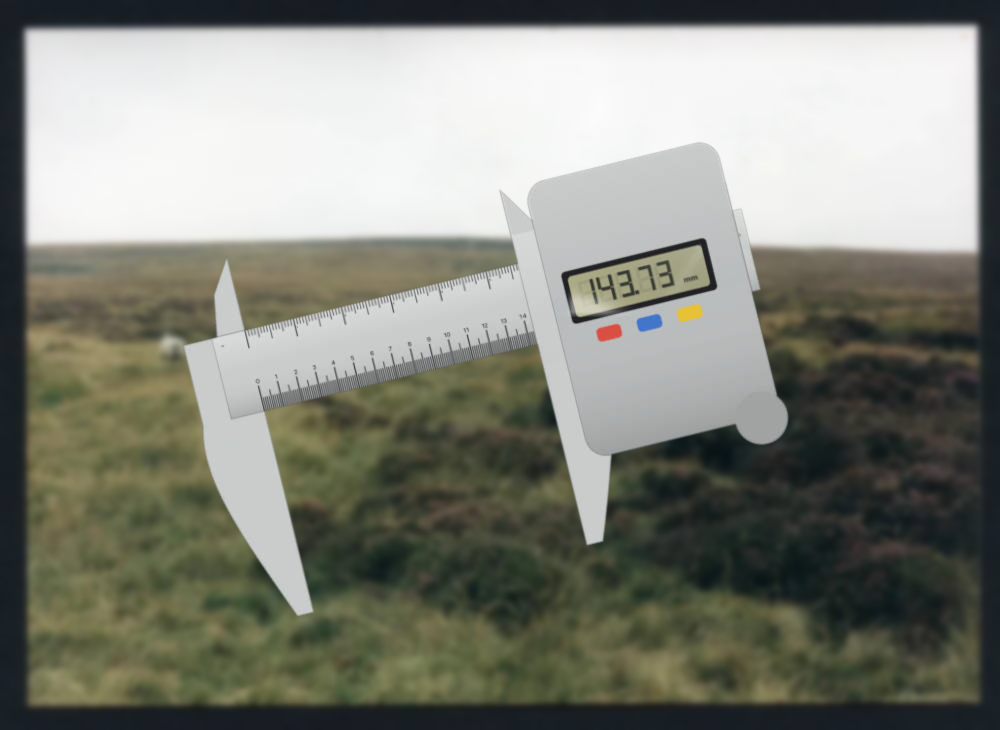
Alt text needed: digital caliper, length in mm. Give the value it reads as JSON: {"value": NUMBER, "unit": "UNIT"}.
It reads {"value": 143.73, "unit": "mm"}
